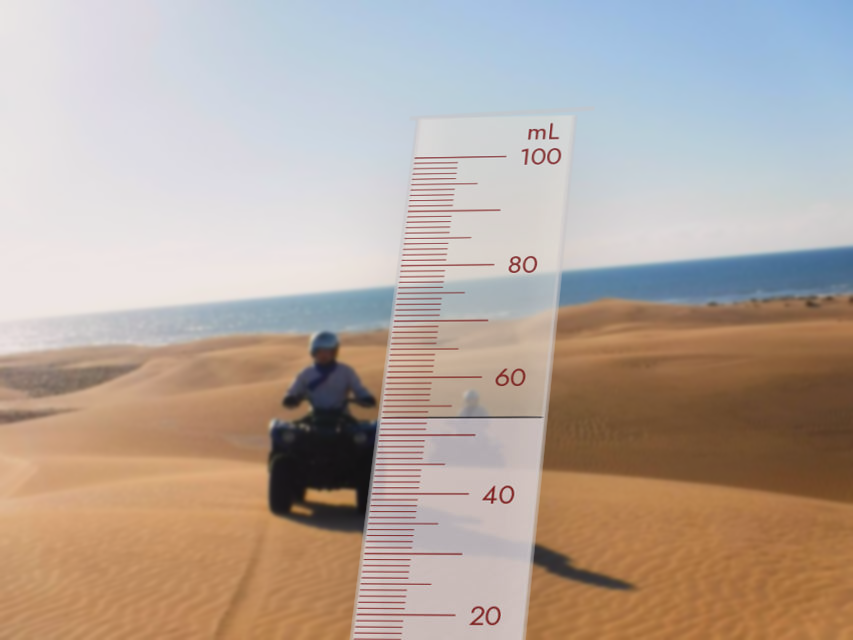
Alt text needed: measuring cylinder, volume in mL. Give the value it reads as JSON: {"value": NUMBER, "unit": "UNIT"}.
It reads {"value": 53, "unit": "mL"}
